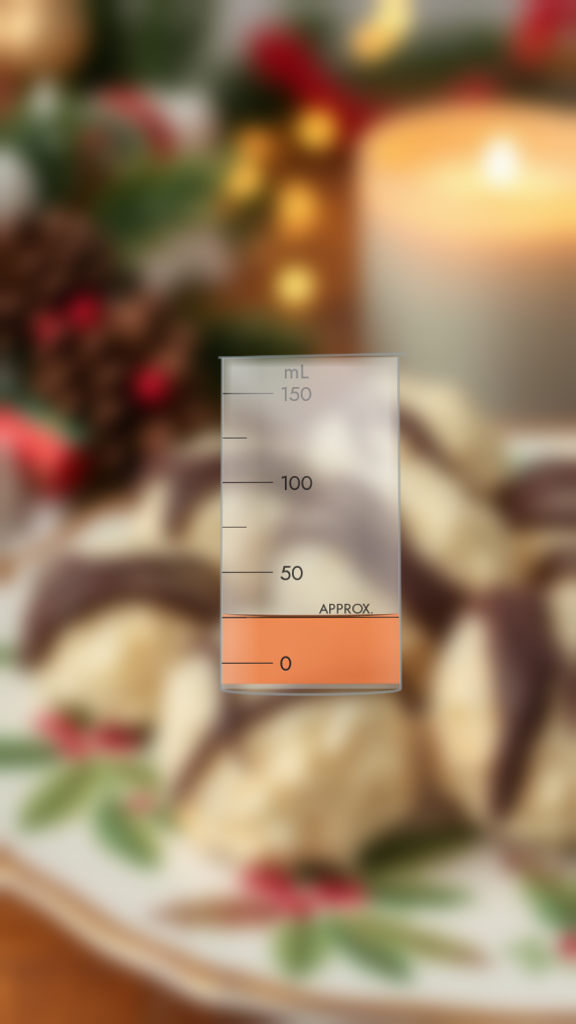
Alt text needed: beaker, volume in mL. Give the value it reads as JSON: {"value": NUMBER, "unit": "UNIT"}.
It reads {"value": 25, "unit": "mL"}
